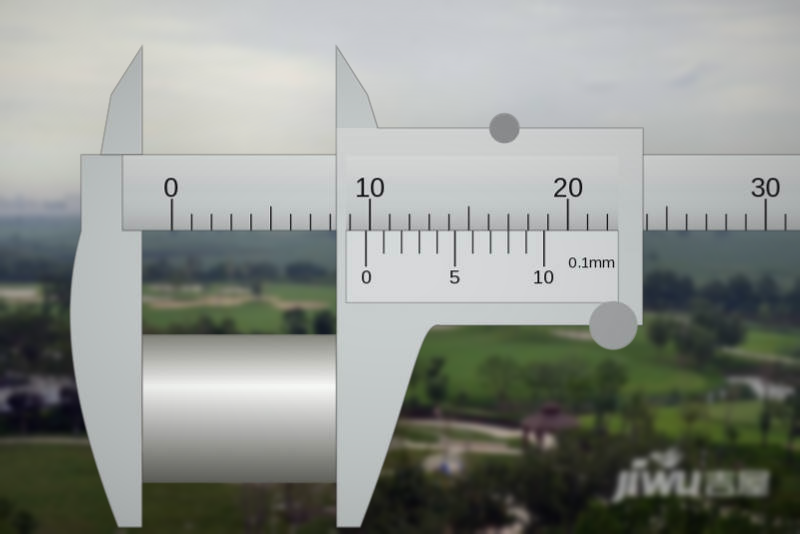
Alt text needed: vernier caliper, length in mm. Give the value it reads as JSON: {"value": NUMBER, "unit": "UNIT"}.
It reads {"value": 9.8, "unit": "mm"}
